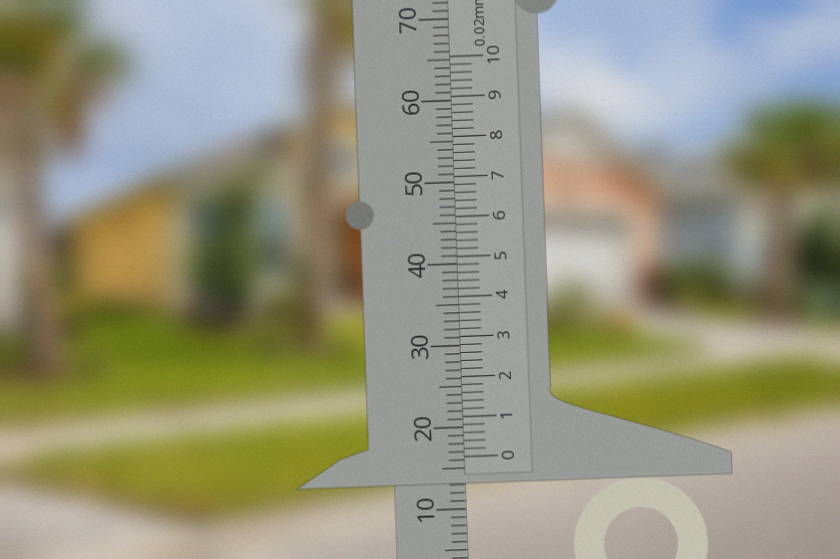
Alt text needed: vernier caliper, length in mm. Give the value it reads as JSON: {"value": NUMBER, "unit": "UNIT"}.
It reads {"value": 16.4, "unit": "mm"}
